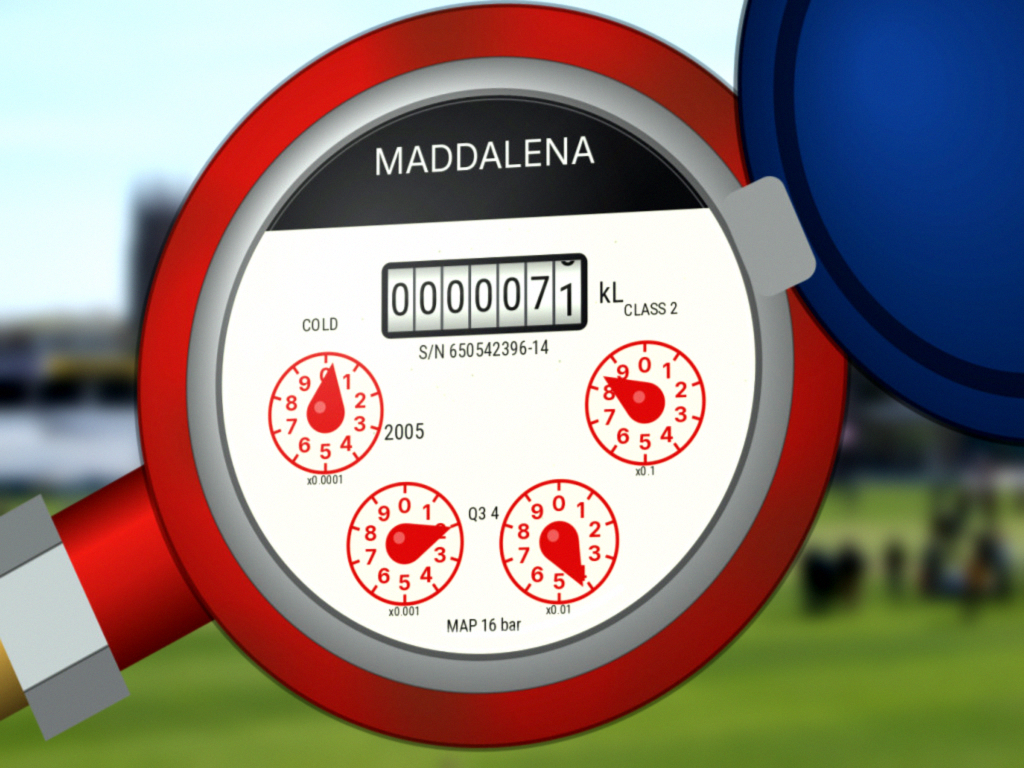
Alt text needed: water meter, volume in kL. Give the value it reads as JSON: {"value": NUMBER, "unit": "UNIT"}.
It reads {"value": 70.8420, "unit": "kL"}
